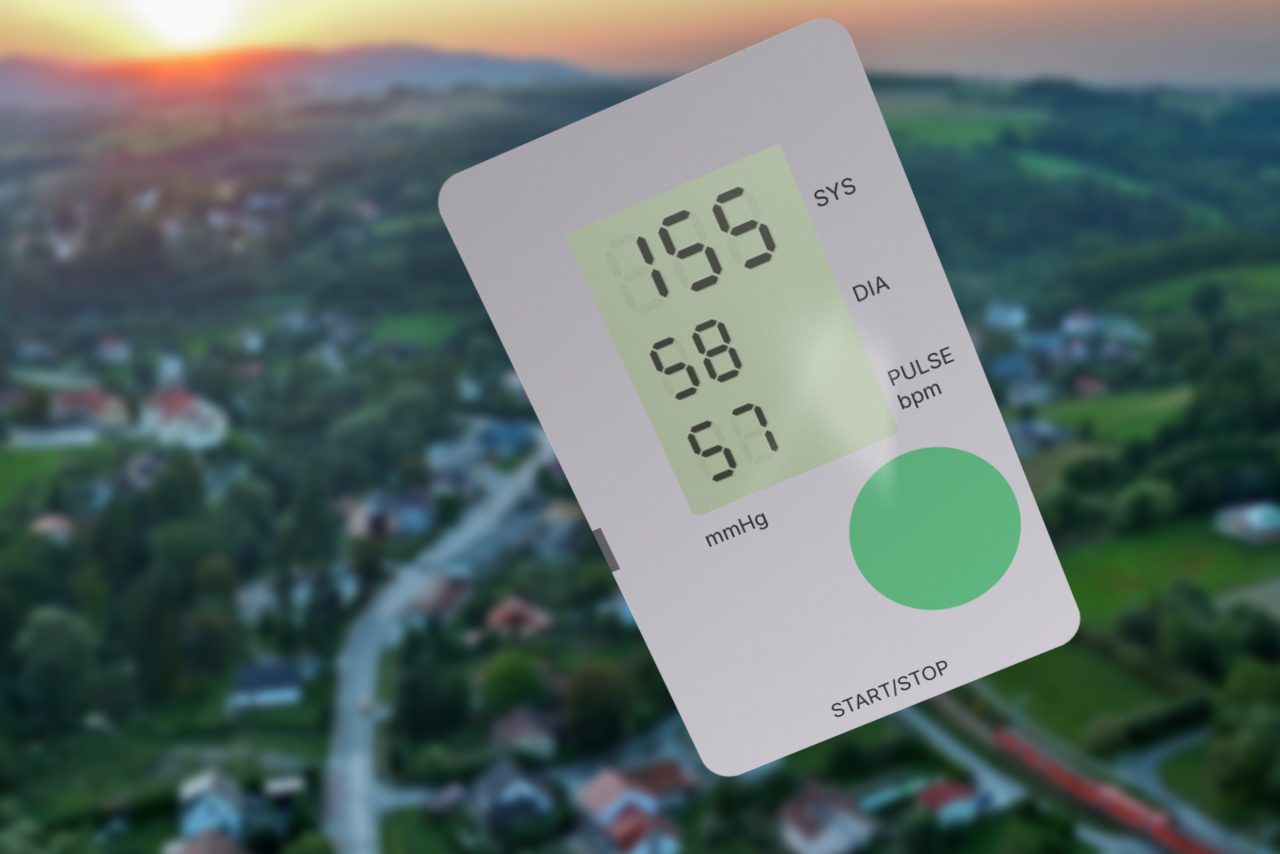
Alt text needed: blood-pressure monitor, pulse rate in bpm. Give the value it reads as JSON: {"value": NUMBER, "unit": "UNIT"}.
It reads {"value": 57, "unit": "bpm"}
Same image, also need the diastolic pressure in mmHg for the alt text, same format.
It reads {"value": 58, "unit": "mmHg"}
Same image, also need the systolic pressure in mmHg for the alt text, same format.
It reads {"value": 155, "unit": "mmHg"}
